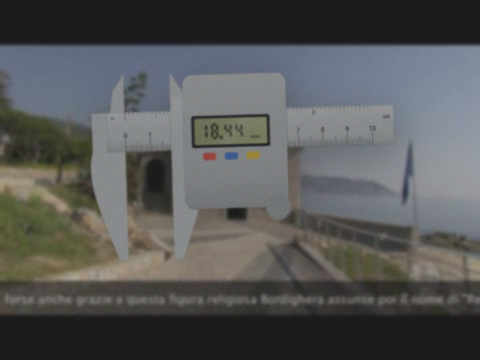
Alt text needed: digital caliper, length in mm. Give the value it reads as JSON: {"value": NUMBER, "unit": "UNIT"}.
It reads {"value": 18.44, "unit": "mm"}
